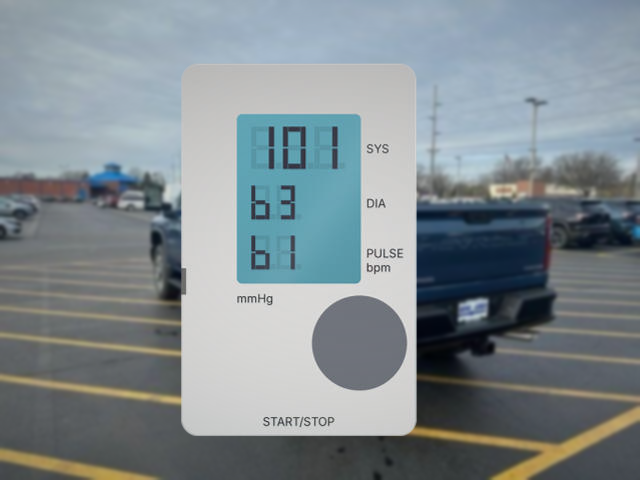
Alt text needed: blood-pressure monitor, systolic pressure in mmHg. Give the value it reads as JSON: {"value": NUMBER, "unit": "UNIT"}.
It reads {"value": 101, "unit": "mmHg"}
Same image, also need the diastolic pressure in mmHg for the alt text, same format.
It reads {"value": 63, "unit": "mmHg"}
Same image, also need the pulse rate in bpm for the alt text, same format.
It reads {"value": 61, "unit": "bpm"}
